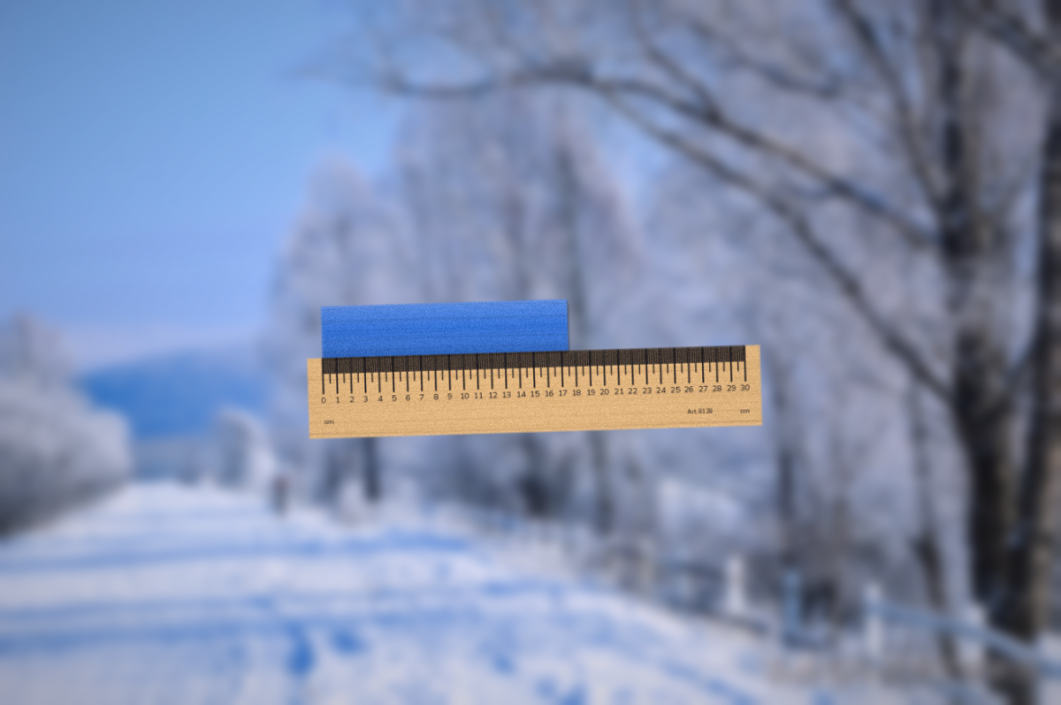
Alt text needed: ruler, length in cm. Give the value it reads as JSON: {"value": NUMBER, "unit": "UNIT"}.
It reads {"value": 17.5, "unit": "cm"}
